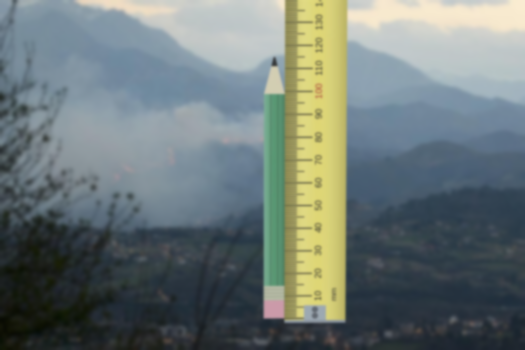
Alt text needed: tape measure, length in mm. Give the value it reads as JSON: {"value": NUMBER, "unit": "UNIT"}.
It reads {"value": 115, "unit": "mm"}
